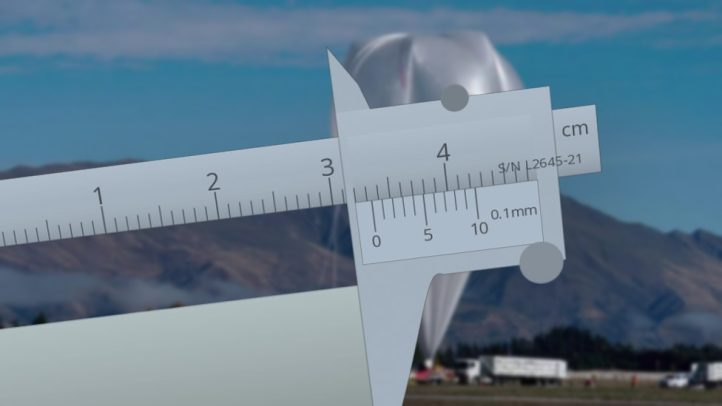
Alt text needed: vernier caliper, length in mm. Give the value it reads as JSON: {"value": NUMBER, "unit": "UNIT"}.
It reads {"value": 33.4, "unit": "mm"}
